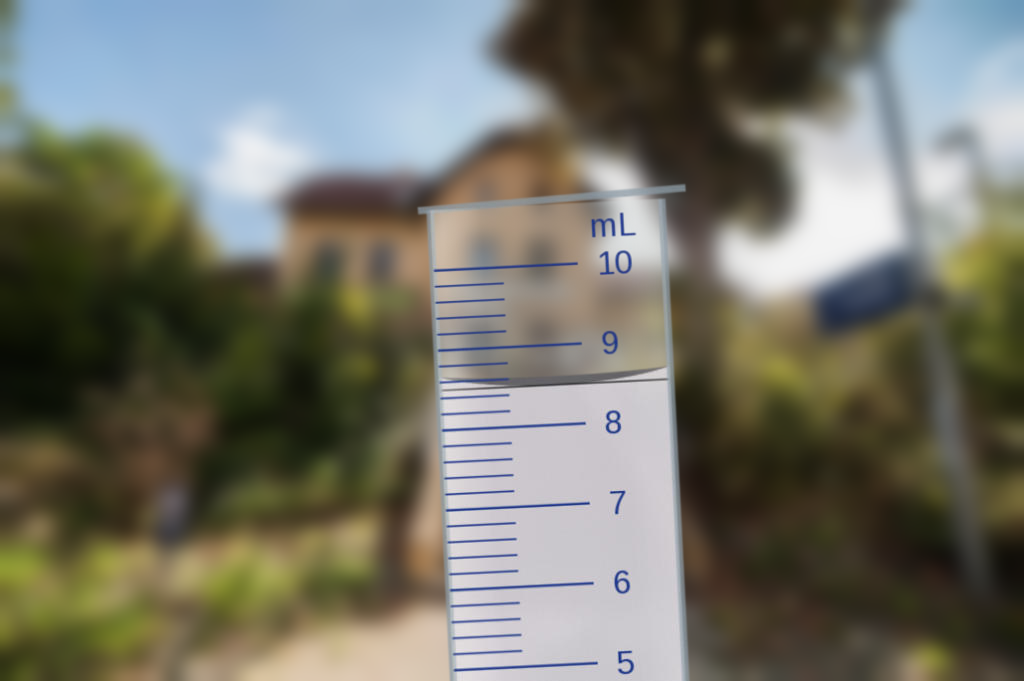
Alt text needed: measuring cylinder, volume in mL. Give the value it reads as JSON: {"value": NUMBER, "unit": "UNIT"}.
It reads {"value": 8.5, "unit": "mL"}
